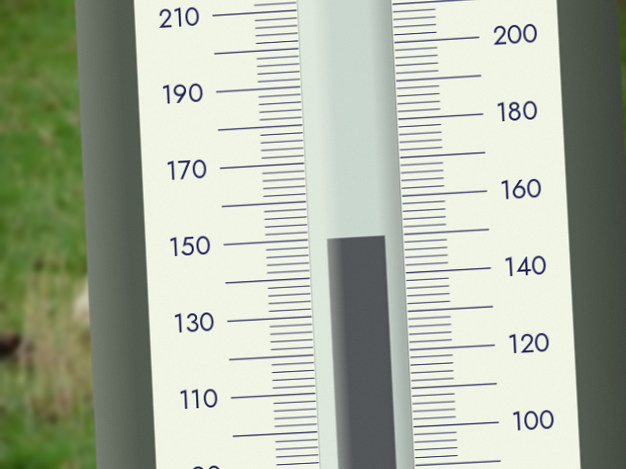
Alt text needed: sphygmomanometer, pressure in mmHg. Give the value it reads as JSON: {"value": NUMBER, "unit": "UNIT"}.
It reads {"value": 150, "unit": "mmHg"}
